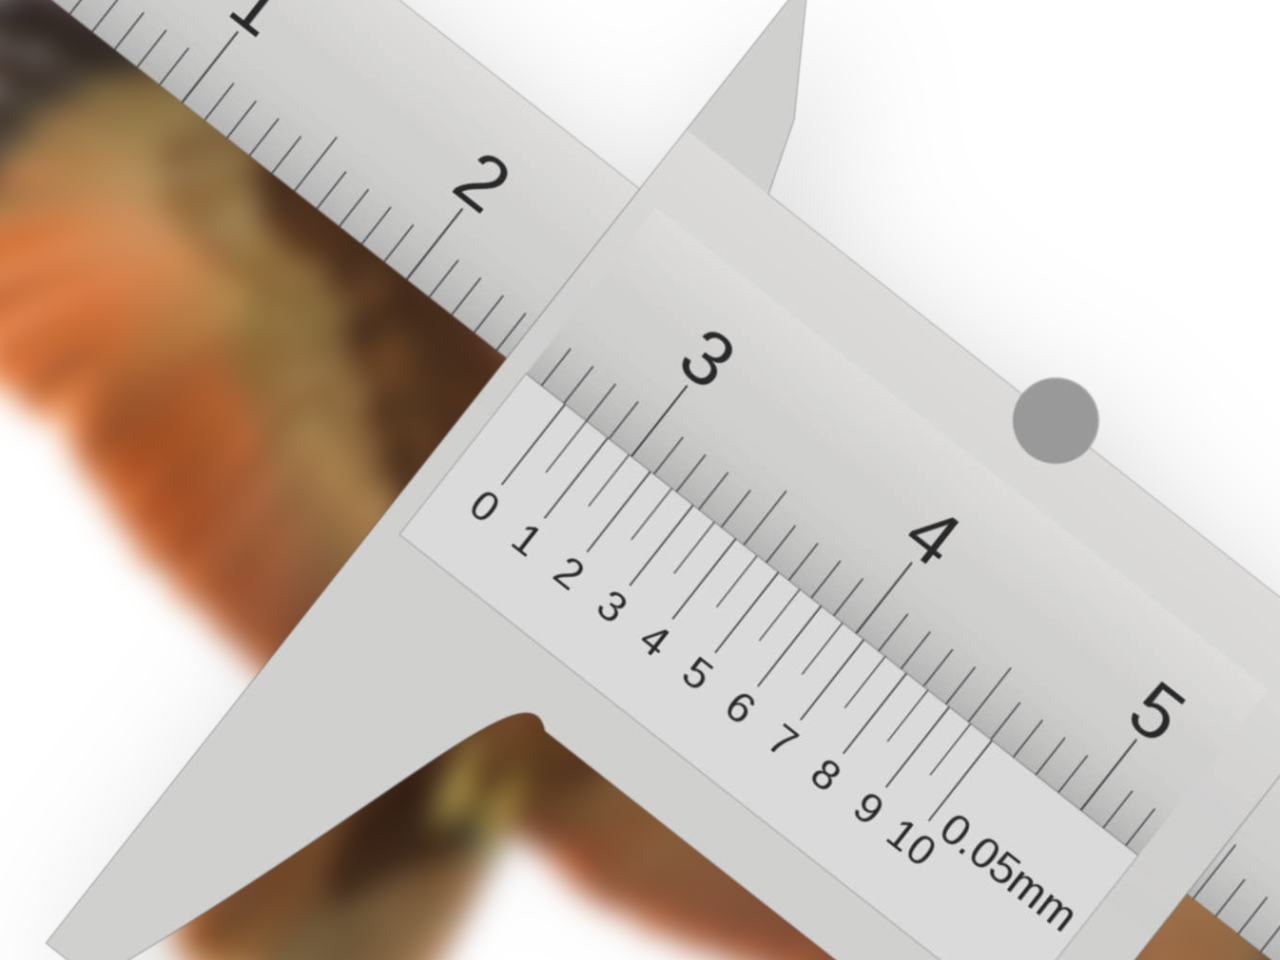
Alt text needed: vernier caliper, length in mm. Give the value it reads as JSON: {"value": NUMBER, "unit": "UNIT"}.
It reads {"value": 27.05, "unit": "mm"}
